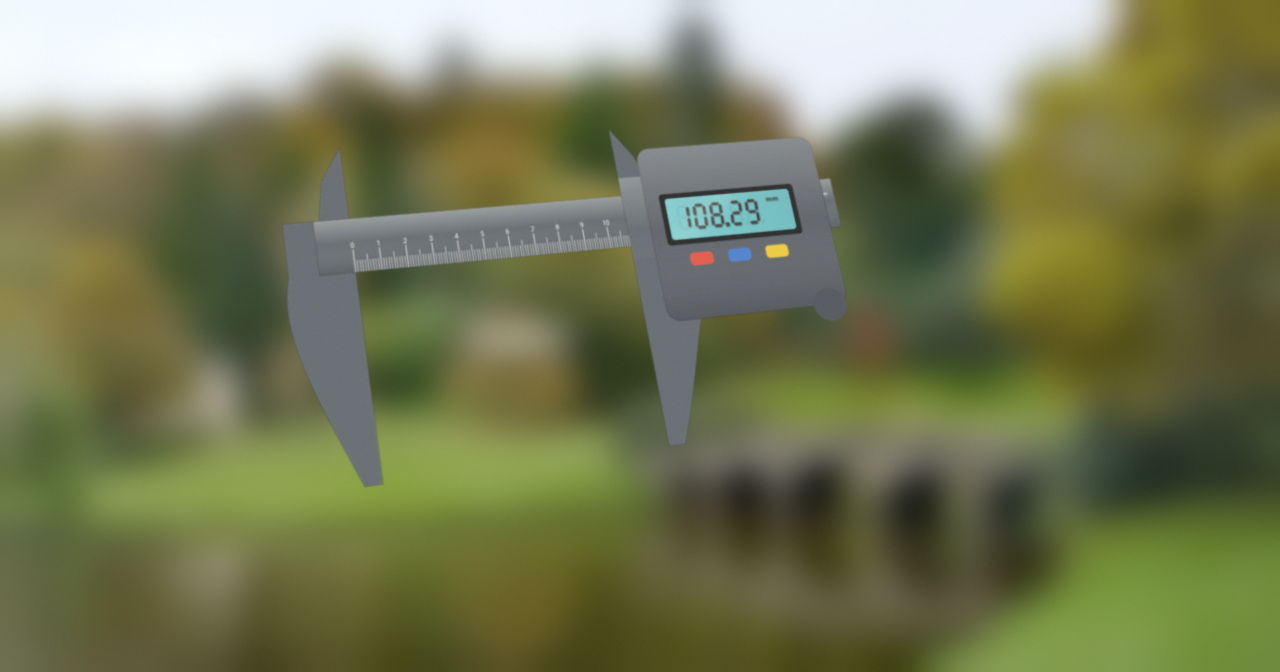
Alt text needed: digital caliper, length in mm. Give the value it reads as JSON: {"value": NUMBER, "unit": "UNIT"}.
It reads {"value": 108.29, "unit": "mm"}
